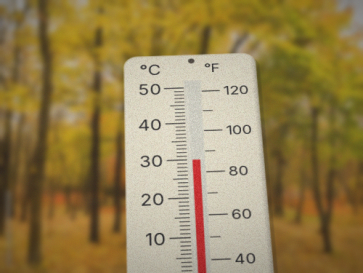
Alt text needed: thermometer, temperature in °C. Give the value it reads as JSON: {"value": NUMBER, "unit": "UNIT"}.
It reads {"value": 30, "unit": "°C"}
